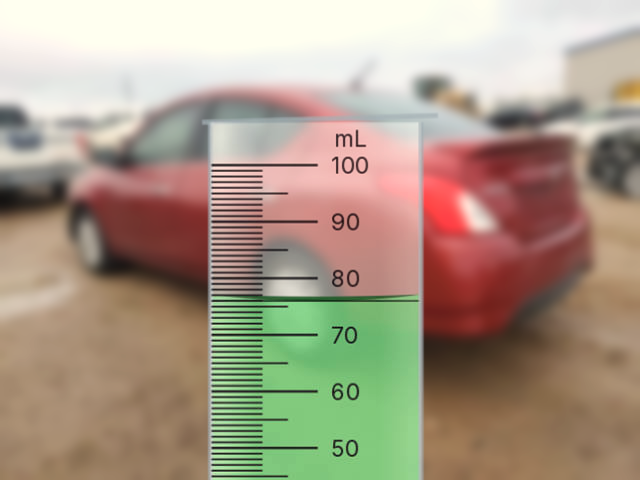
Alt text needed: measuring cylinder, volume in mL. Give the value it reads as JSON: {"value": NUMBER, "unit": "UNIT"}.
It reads {"value": 76, "unit": "mL"}
